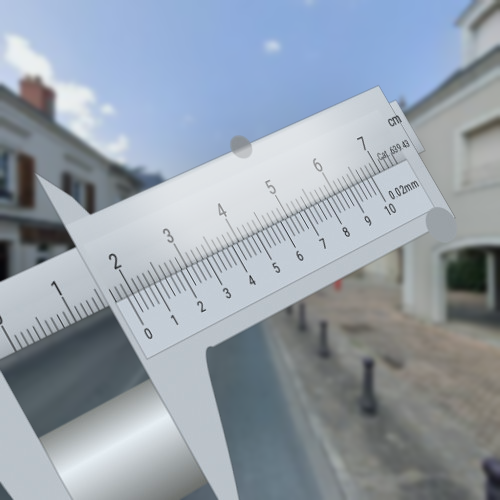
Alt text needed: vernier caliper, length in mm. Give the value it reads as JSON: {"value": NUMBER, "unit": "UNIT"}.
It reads {"value": 19.0, "unit": "mm"}
